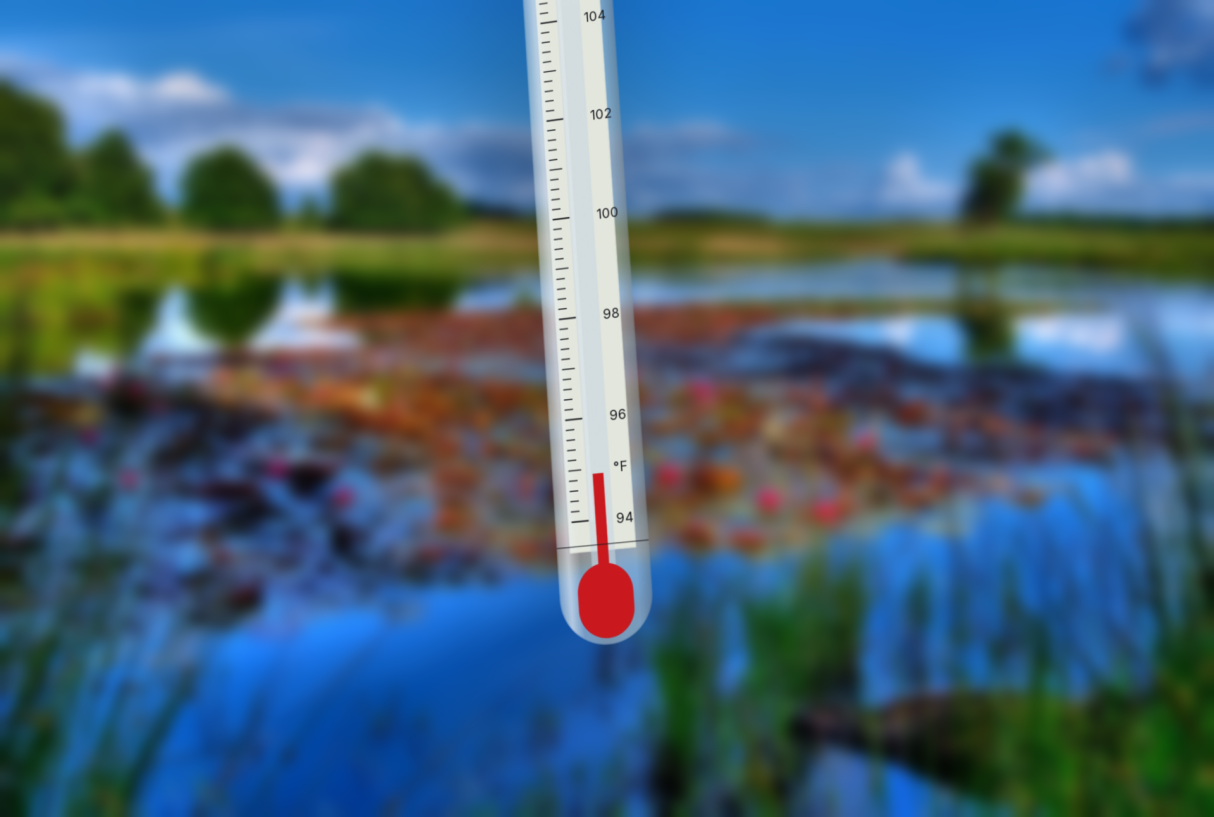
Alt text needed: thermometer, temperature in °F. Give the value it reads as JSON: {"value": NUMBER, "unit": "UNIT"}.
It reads {"value": 94.9, "unit": "°F"}
